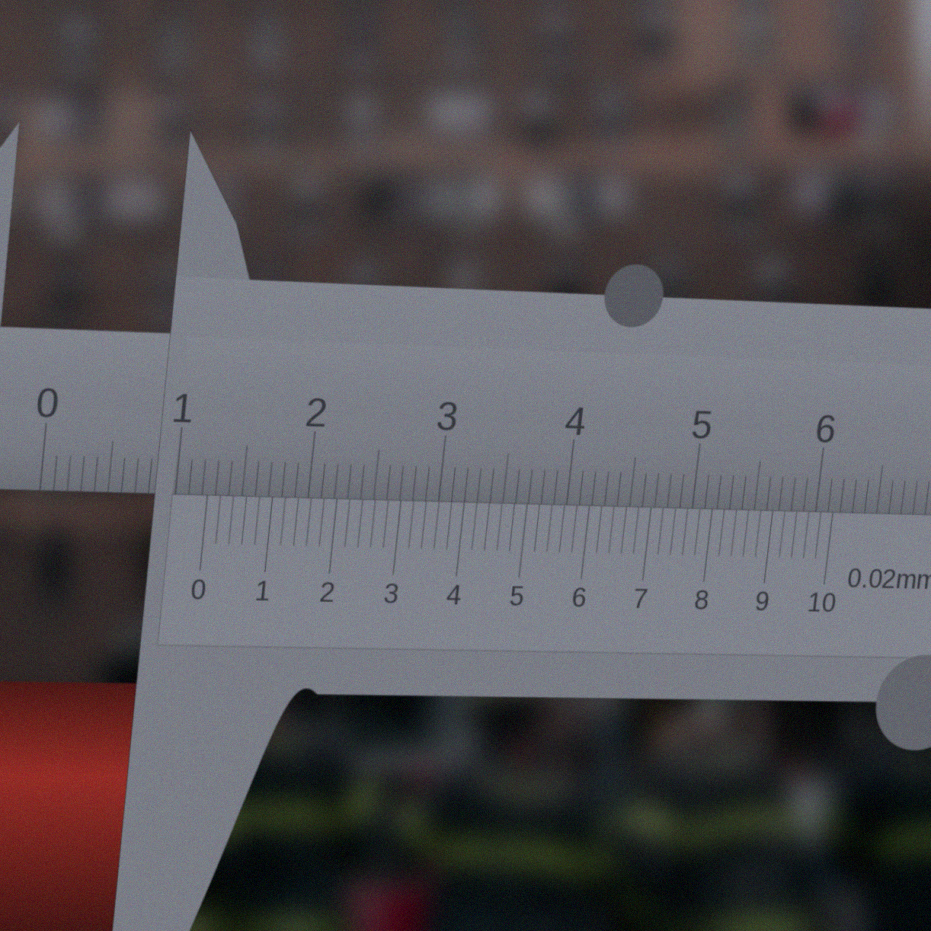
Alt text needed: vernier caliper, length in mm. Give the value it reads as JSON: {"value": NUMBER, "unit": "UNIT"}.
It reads {"value": 12.4, "unit": "mm"}
